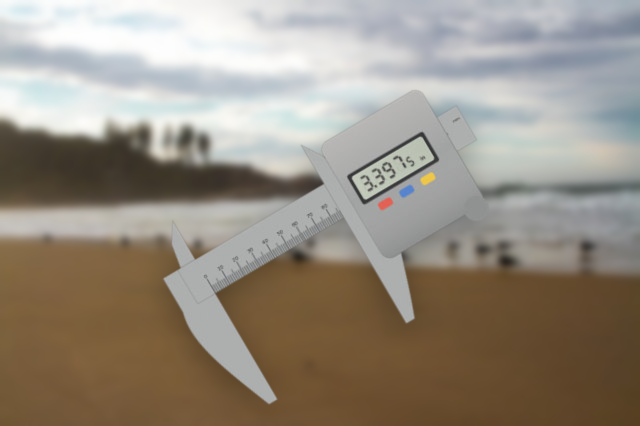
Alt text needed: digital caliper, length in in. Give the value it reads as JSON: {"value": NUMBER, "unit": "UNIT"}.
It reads {"value": 3.3975, "unit": "in"}
